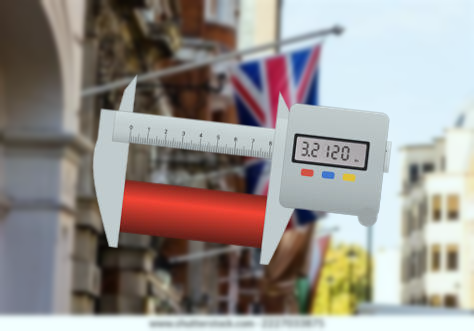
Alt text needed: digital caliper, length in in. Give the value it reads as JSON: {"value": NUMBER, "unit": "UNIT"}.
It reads {"value": 3.2120, "unit": "in"}
